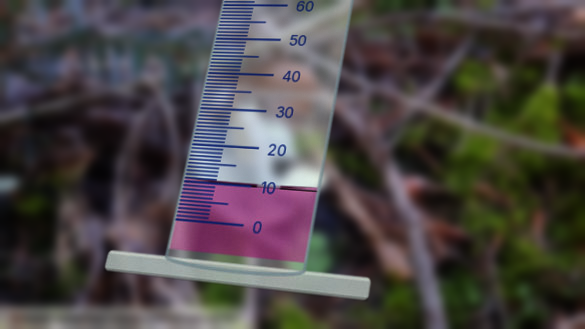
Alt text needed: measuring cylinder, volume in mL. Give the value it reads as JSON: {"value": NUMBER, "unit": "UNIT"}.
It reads {"value": 10, "unit": "mL"}
